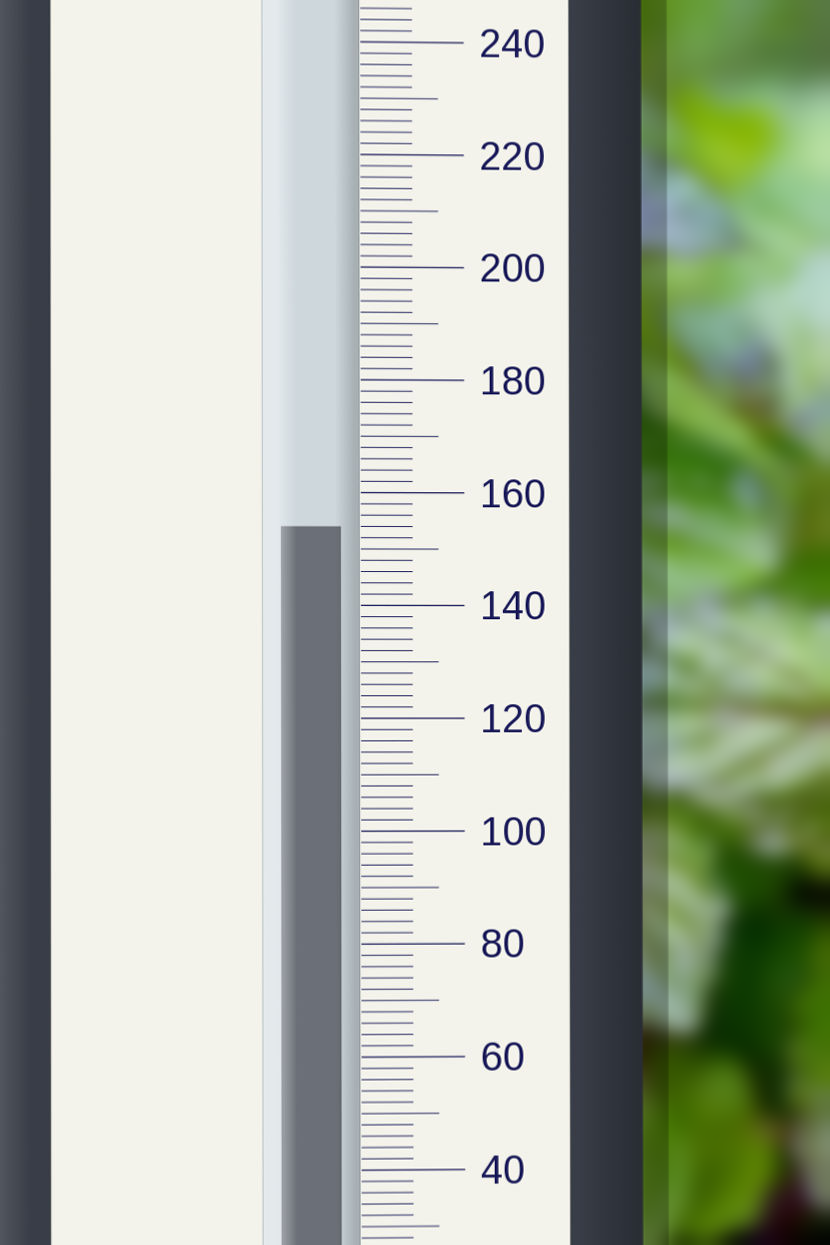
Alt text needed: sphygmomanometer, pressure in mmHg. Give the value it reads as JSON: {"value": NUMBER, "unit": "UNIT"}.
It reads {"value": 154, "unit": "mmHg"}
